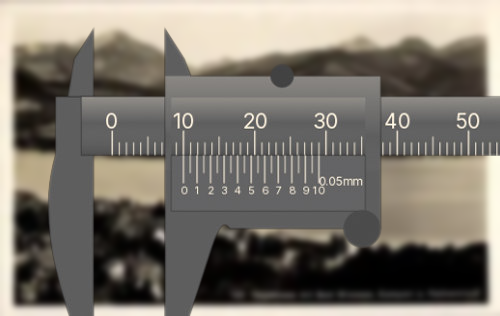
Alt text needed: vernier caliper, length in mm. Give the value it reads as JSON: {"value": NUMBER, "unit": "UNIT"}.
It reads {"value": 10.0, "unit": "mm"}
